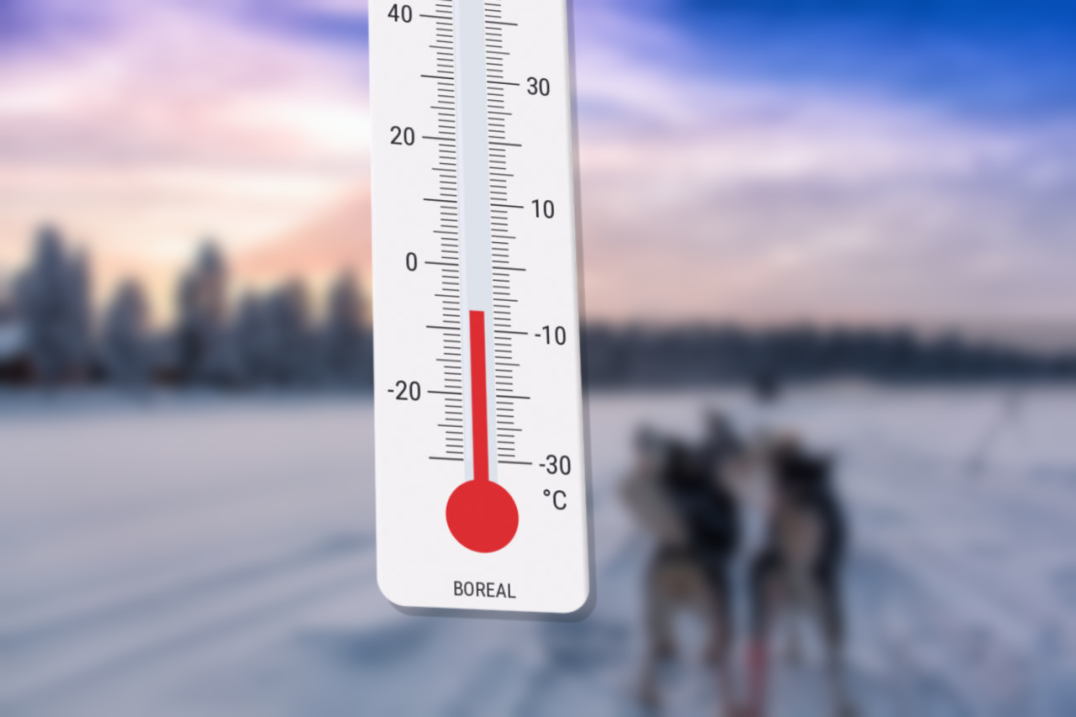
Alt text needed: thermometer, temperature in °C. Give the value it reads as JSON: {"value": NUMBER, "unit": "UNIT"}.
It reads {"value": -7, "unit": "°C"}
